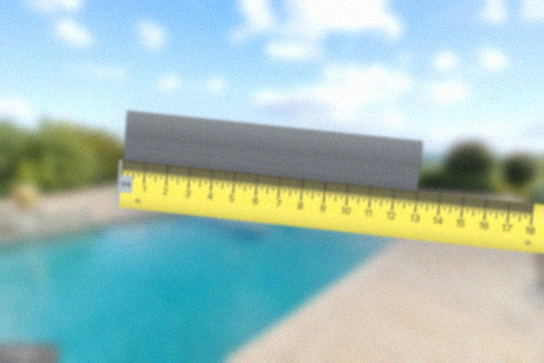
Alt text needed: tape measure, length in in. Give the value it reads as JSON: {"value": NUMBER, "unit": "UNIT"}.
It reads {"value": 13, "unit": "in"}
